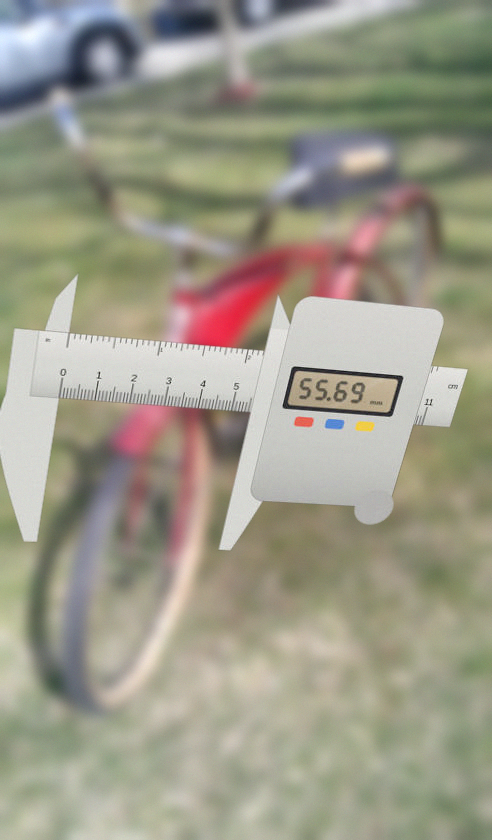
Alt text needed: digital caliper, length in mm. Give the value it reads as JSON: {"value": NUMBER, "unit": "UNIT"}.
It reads {"value": 55.69, "unit": "mm"}
